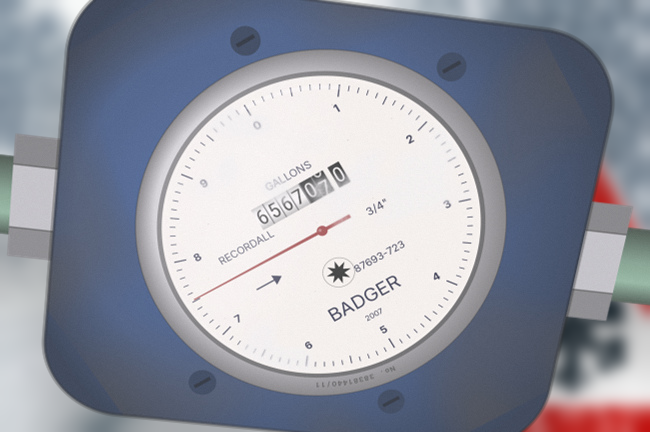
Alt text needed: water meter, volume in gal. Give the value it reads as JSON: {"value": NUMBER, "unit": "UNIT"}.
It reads {"value": 6567067.5, "unit": "gal"}
